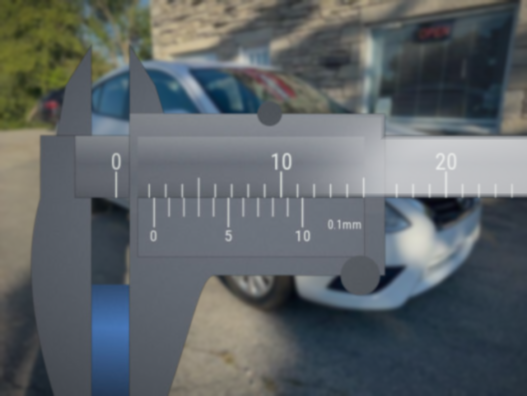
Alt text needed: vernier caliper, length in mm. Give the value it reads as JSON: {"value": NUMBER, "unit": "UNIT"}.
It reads {"value": 2.3, "unit": "mm"}
